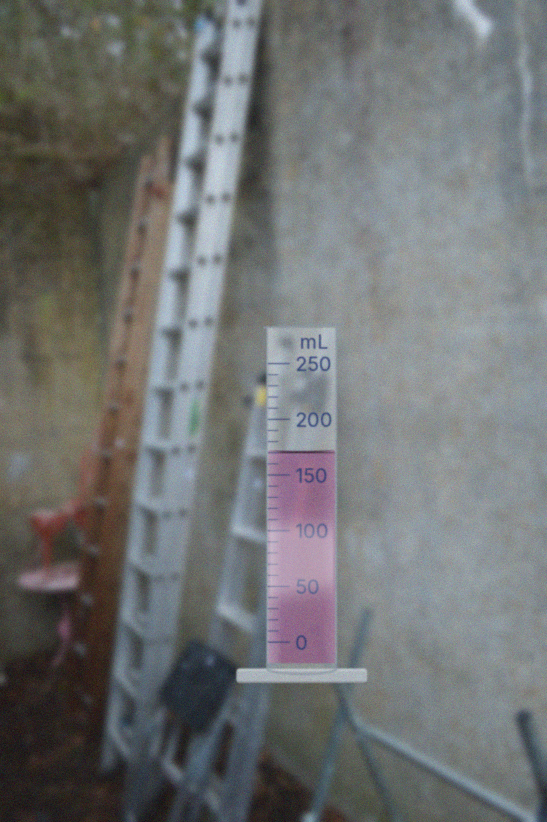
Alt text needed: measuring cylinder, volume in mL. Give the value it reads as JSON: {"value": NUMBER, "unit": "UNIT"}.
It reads {"value": 170, "unit": "mL"}
